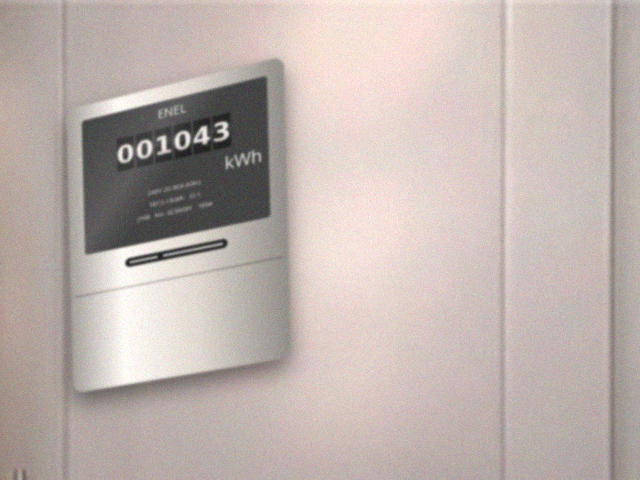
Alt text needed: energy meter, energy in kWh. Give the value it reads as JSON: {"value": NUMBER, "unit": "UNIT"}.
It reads {"value": 1043, "unit": "kWh"}
